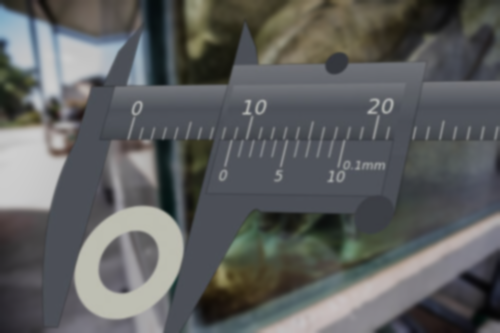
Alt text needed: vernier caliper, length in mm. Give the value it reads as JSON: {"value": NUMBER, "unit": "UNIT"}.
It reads {"value": 8.8, "unit": "mm"}
